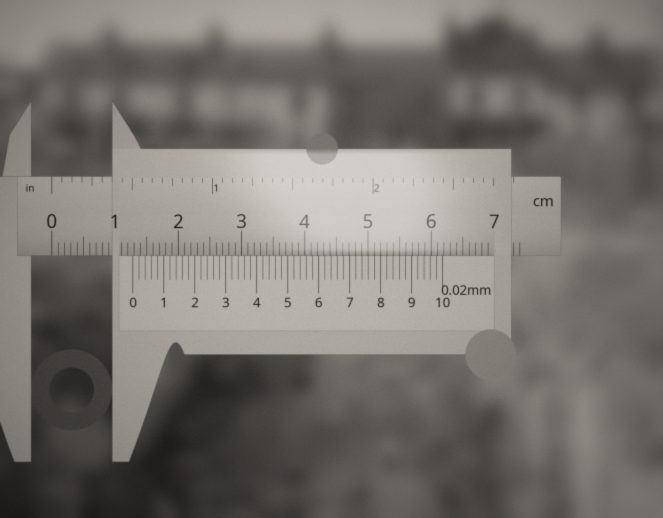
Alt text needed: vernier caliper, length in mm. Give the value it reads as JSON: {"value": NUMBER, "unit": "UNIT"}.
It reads {"value": 12.8, "unit": "mm"}
